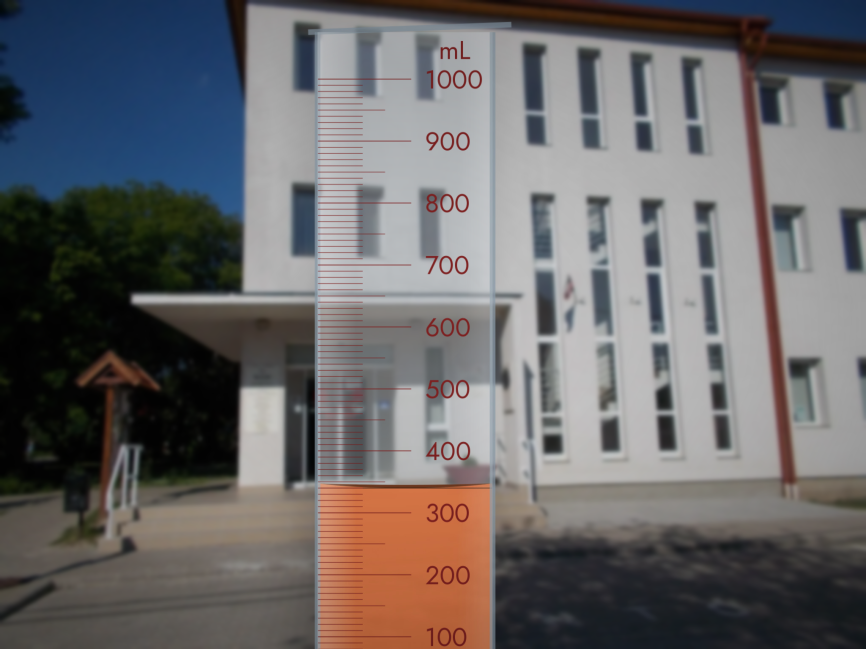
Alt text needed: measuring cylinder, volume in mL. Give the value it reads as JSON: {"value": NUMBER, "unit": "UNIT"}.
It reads {"value": 340, "unit": "mL"}
